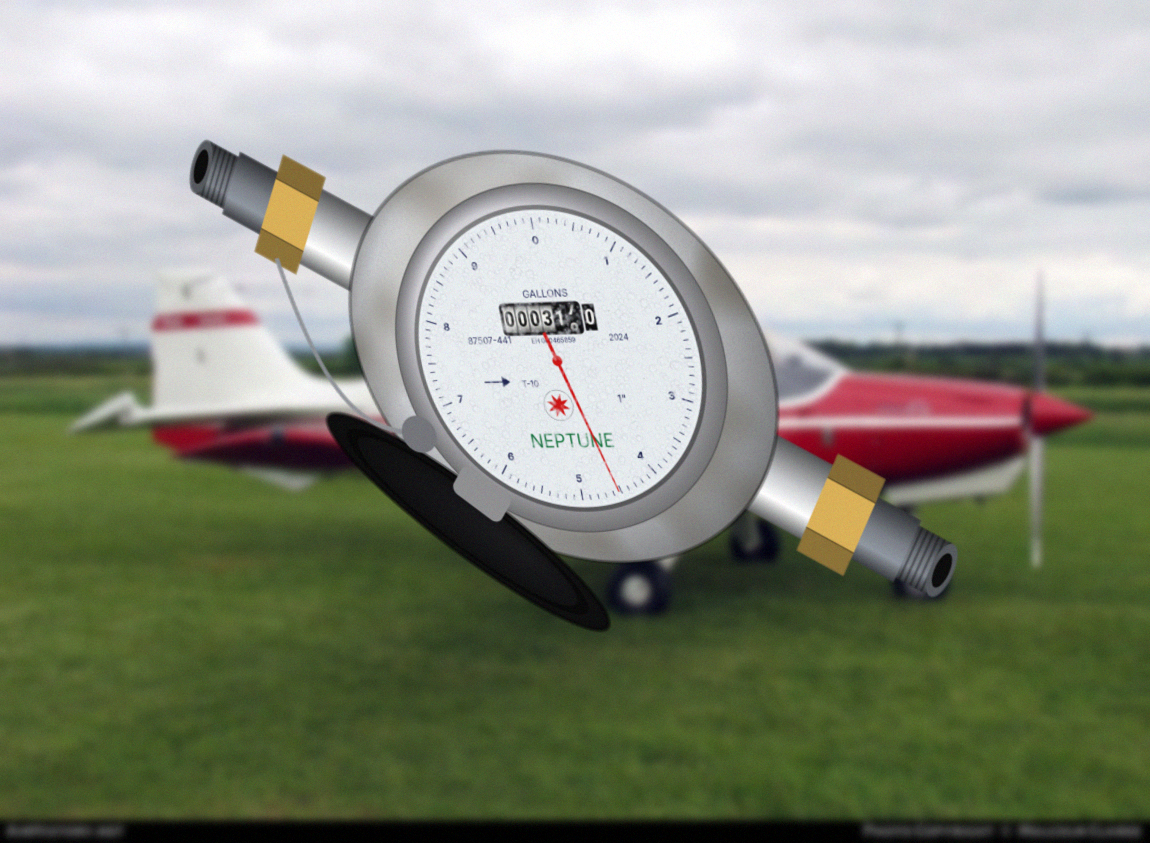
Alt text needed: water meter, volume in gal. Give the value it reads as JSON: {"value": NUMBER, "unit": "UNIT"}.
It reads {"value": 3174.5, "unit": "gal"}
